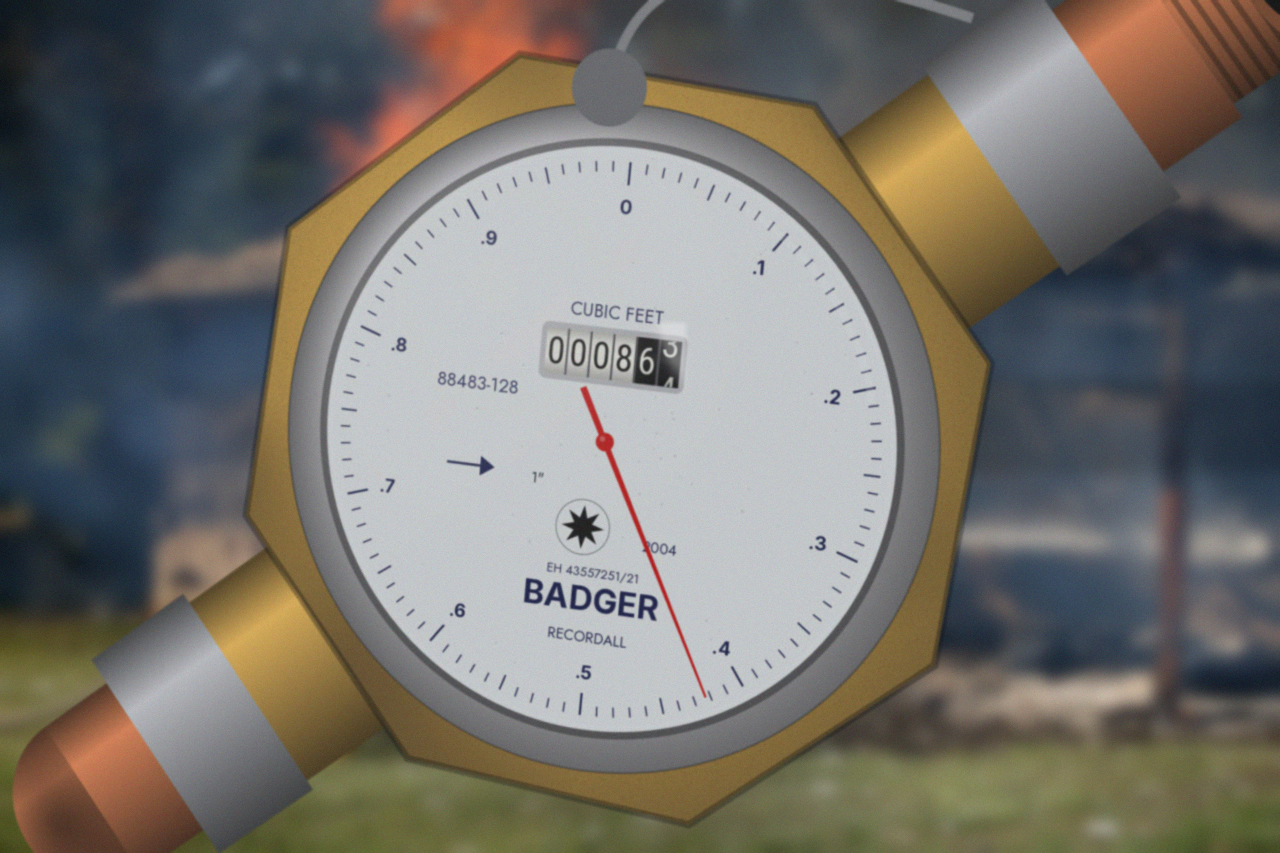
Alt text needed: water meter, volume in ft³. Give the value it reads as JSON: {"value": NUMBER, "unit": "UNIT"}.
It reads {"value": 863.42, "unit": "ft³"}
